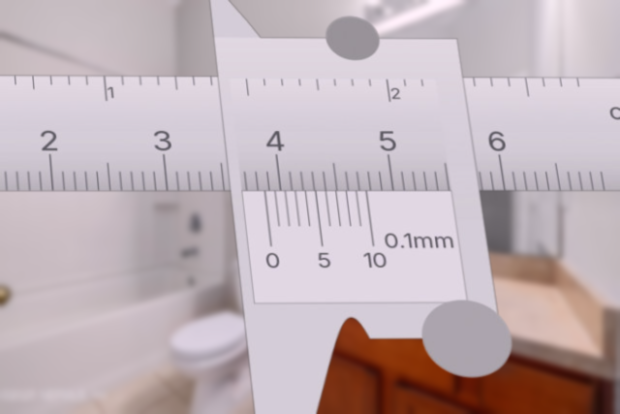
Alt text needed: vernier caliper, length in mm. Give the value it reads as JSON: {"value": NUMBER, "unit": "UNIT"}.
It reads {"value": 38.6, "unit": "mm"}
